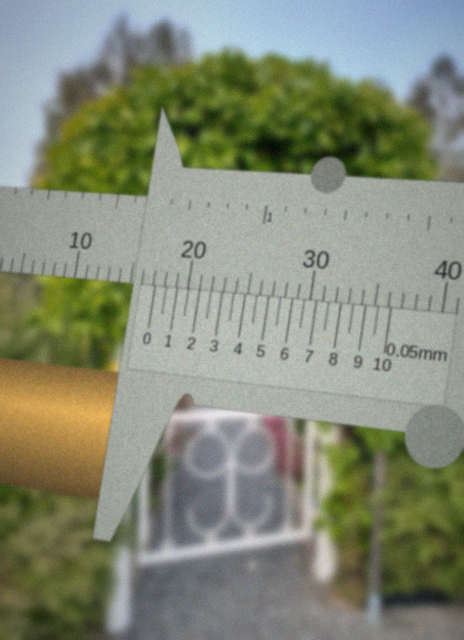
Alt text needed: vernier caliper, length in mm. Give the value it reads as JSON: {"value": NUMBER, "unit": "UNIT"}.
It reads {"value": 17.2, "unit": "mm"}
